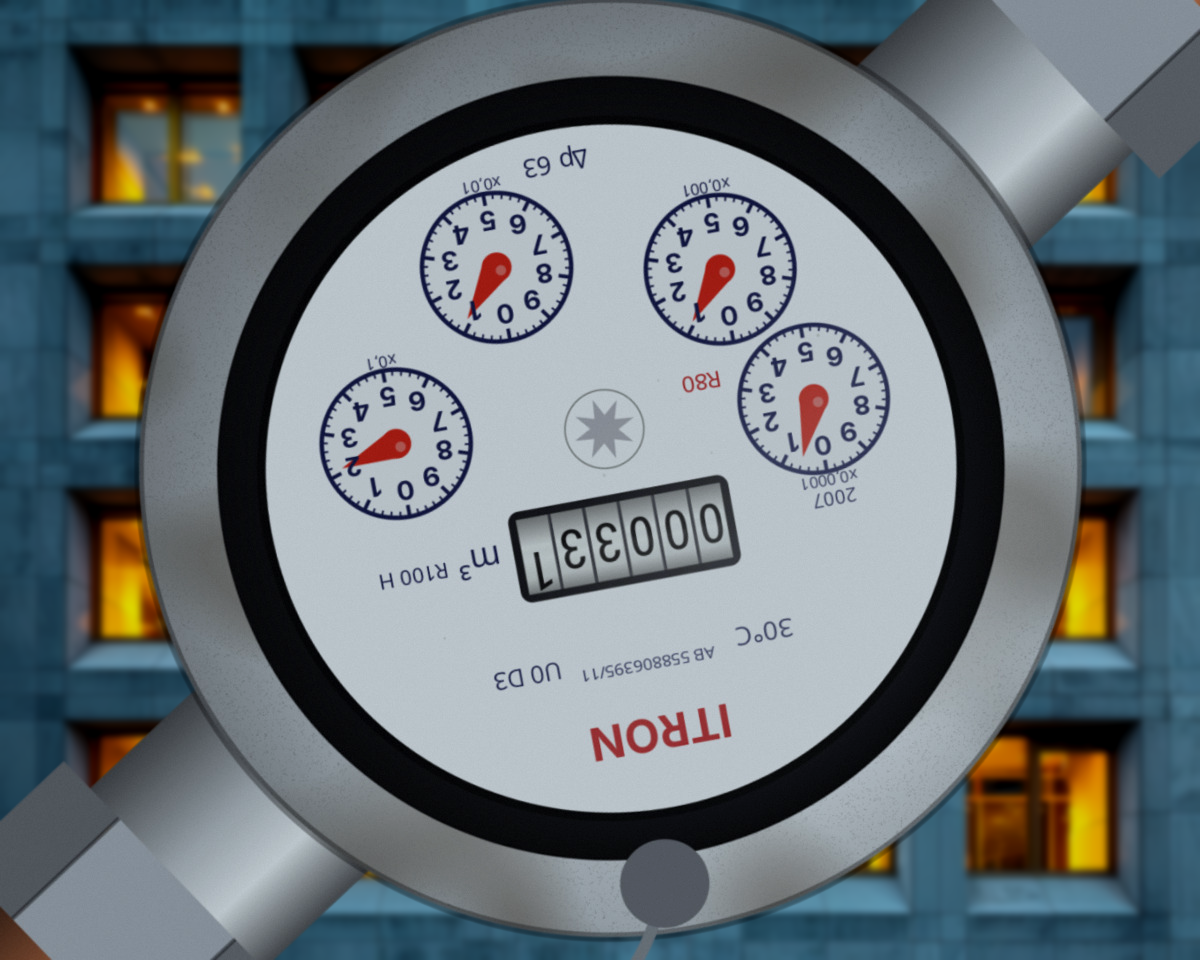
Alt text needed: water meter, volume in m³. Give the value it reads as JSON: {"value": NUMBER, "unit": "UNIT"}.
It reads {"value": 331.2110, "unit": "m³"}
